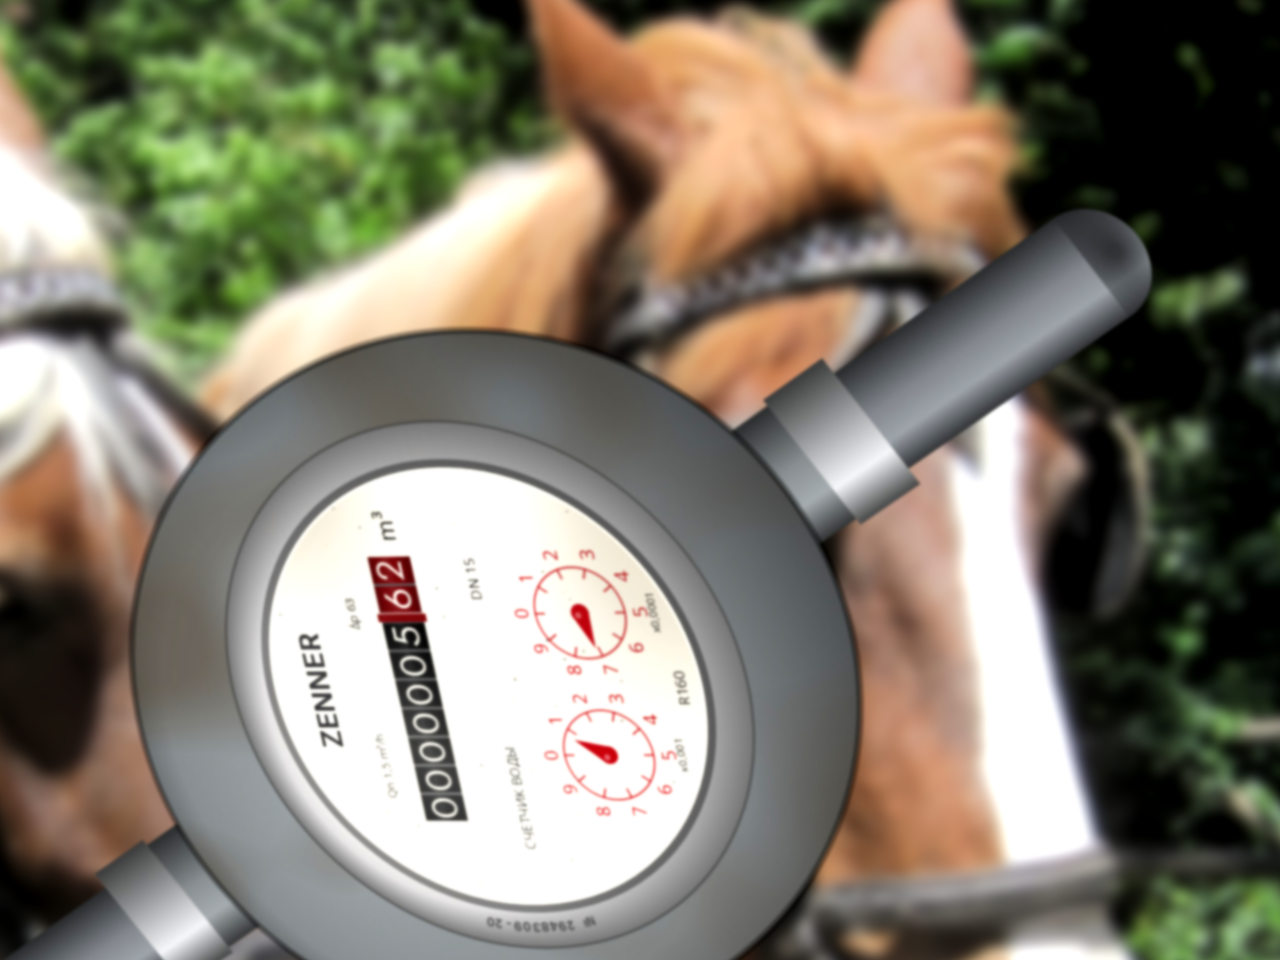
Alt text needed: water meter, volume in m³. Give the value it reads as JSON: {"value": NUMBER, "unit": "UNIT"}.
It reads {"value": 5.6207, "unit": "m³"}
